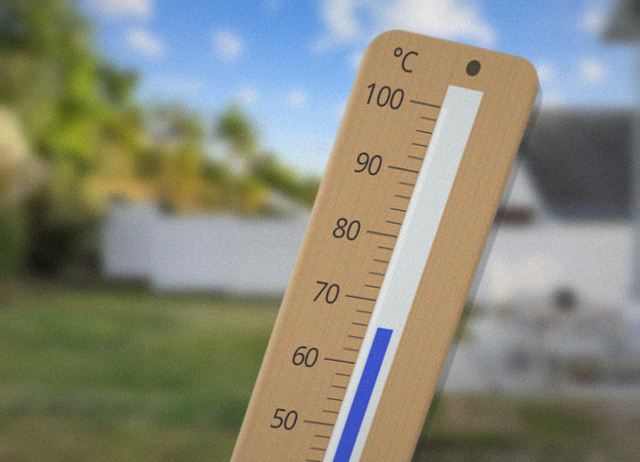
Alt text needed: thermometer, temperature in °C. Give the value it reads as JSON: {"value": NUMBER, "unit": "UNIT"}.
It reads {"value": 66, "unit": "°C"}
